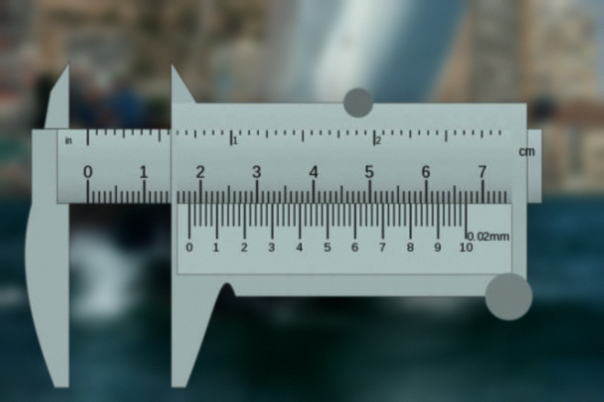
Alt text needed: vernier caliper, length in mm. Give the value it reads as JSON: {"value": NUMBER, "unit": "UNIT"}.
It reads {"value": 18.0, "unit": "mm"}
